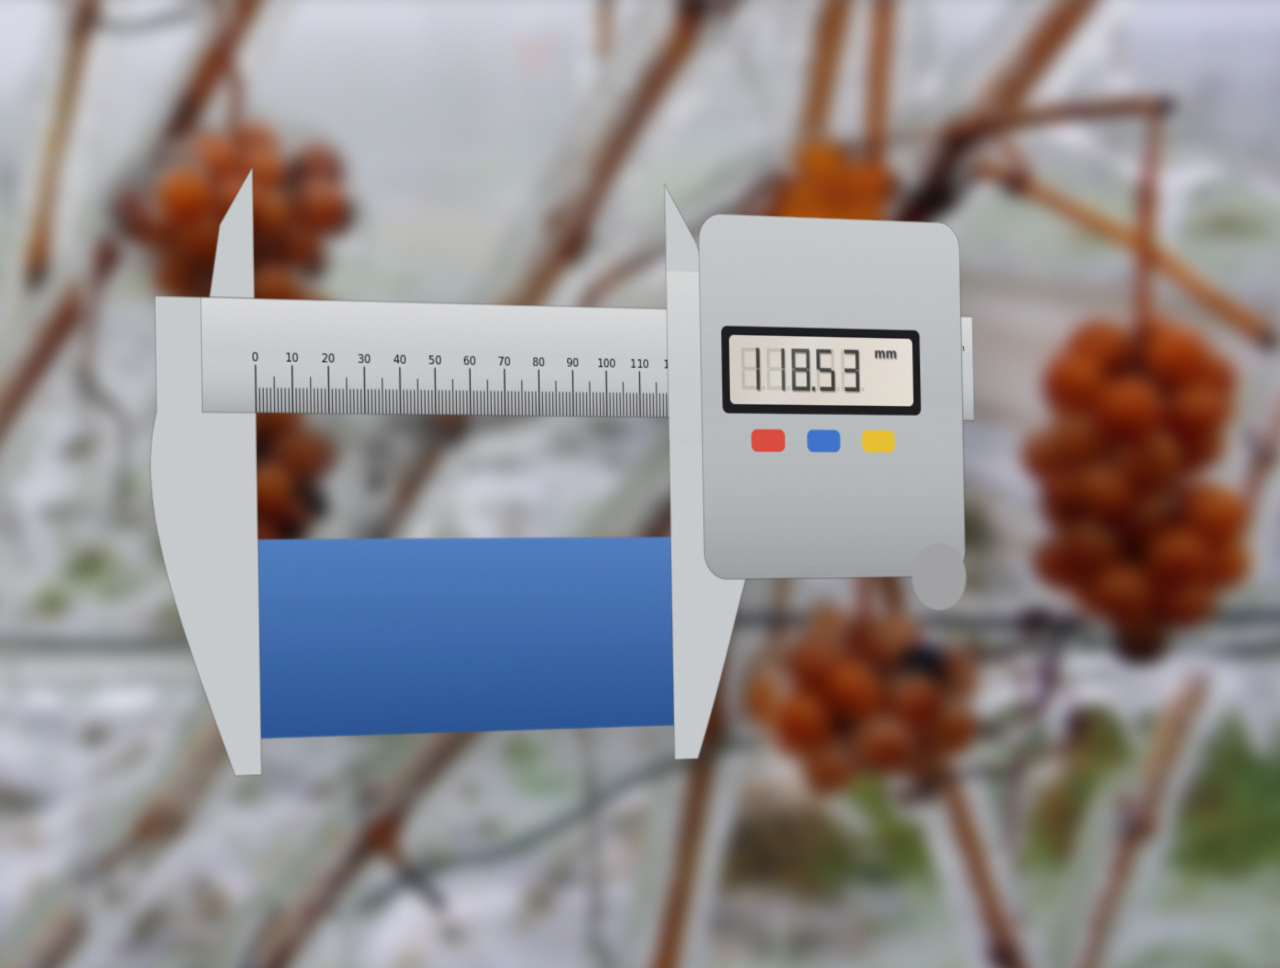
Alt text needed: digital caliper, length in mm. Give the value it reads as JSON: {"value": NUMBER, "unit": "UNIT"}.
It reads {"value": 118.53, "unit": "mm"}
